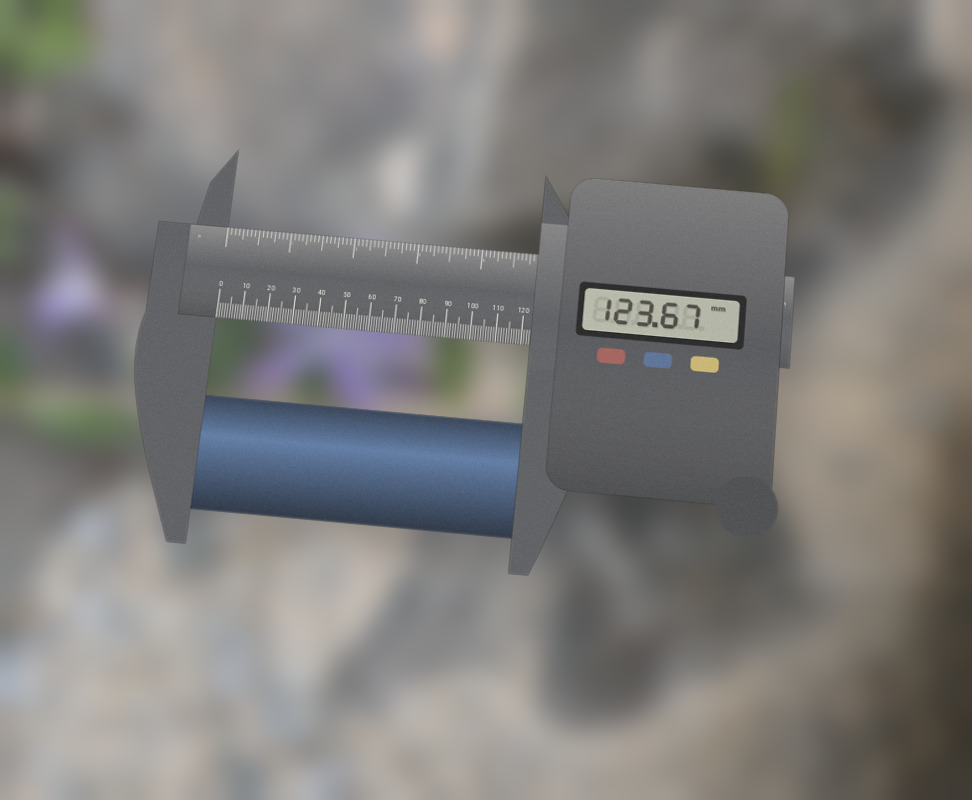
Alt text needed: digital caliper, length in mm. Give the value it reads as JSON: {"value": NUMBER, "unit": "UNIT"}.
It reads {"value": 123.67, "unit": "mm"}
